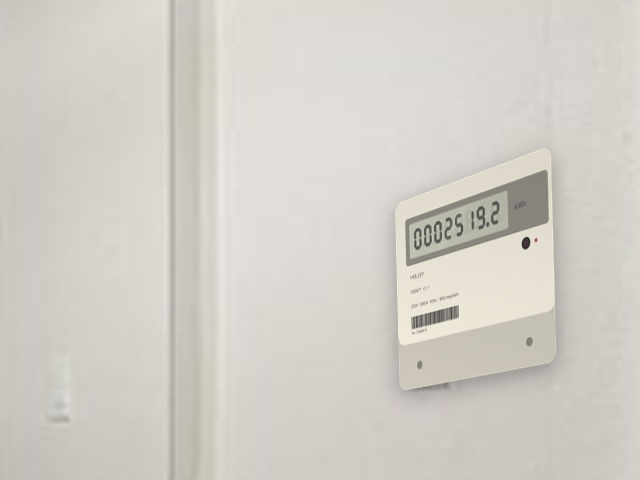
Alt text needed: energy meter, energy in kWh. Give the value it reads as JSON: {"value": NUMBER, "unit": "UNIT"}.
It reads {"value": 2519.2, "unit": "kWh"}
